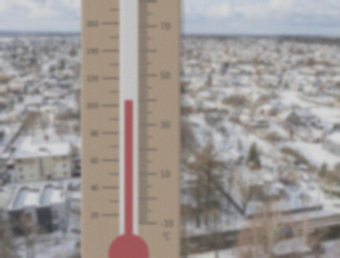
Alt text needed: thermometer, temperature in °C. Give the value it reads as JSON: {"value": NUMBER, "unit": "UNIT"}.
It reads {"value": 40, "unit": "°C"}
